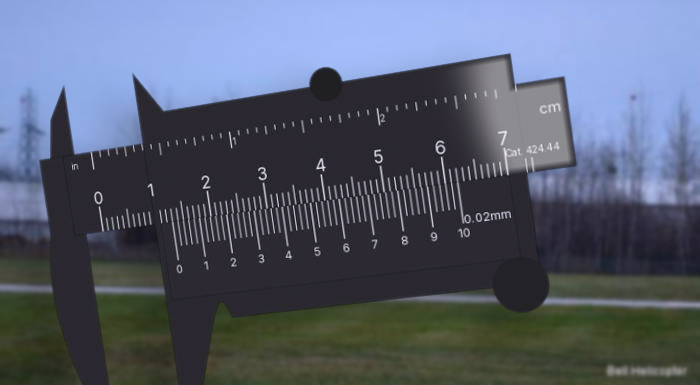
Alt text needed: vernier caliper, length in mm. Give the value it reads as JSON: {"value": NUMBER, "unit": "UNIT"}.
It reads {"value": 13.0, "unit": "mm"}
